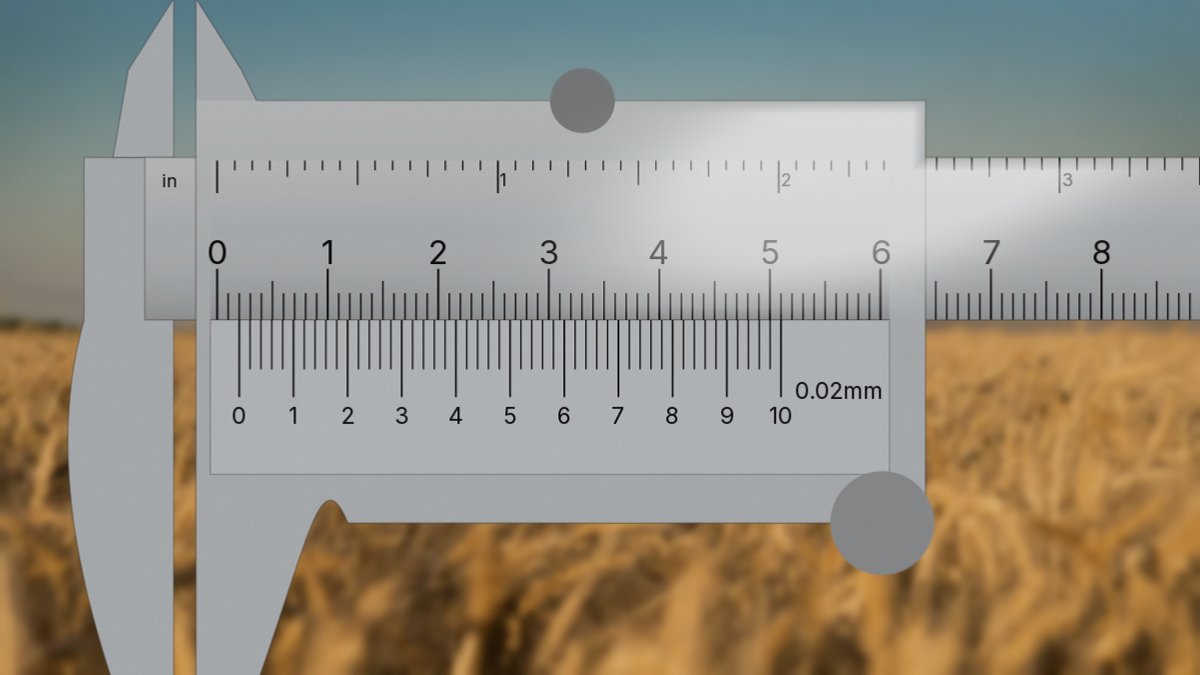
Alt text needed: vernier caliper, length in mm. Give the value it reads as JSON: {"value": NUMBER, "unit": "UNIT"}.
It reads {"value": 2.0, "unit": "mm"}
